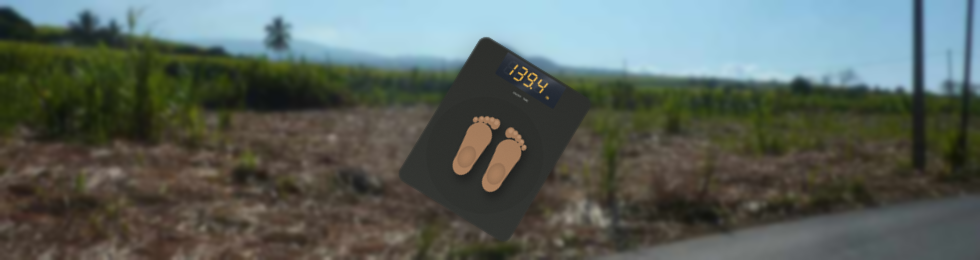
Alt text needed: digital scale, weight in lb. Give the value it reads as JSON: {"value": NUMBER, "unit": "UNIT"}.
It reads {"value": 139.4, "unit": "lb"}
